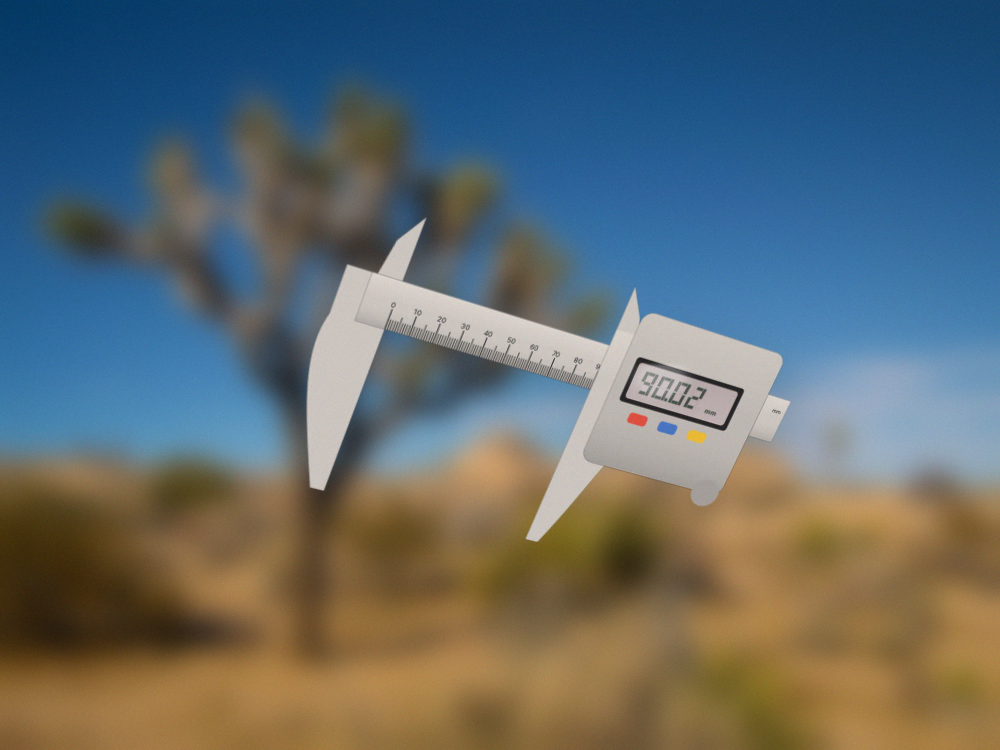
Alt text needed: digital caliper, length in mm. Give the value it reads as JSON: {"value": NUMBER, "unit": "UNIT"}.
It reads {"value": 90.02, "unit": "mm"}
